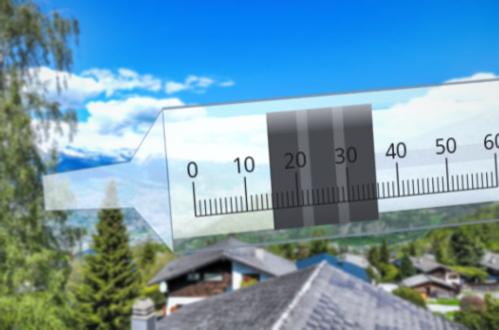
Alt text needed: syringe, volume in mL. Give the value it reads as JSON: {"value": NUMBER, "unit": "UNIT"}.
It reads {"value": 15, "unit": "mL"}
